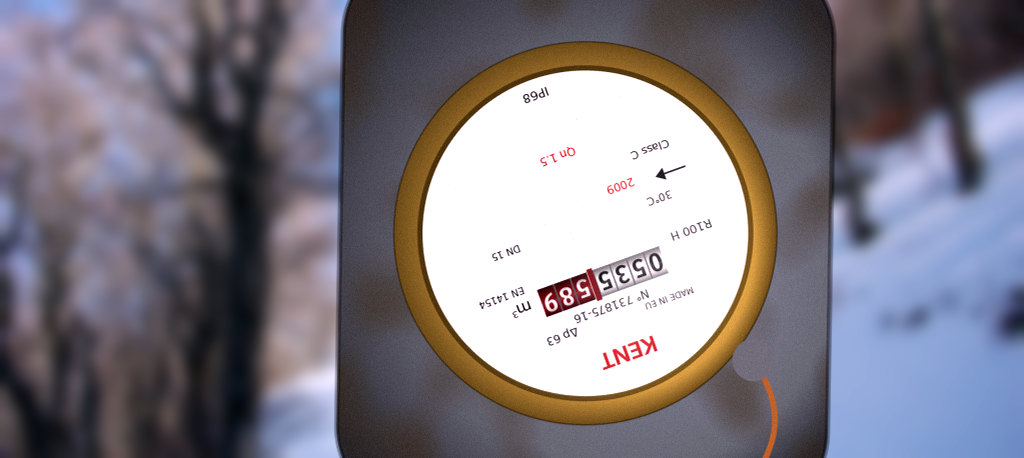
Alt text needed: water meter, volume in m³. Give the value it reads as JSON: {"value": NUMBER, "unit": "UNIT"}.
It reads {"value": 535.589, "unit": "m³"}
